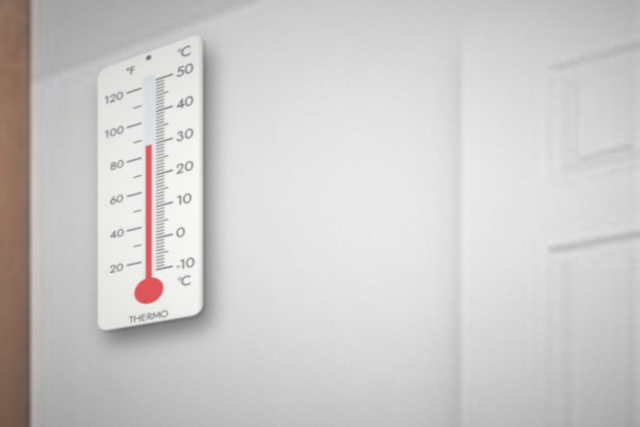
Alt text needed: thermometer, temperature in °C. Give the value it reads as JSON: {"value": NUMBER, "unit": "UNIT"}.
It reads {"value": 30, "unit": "°C"}
